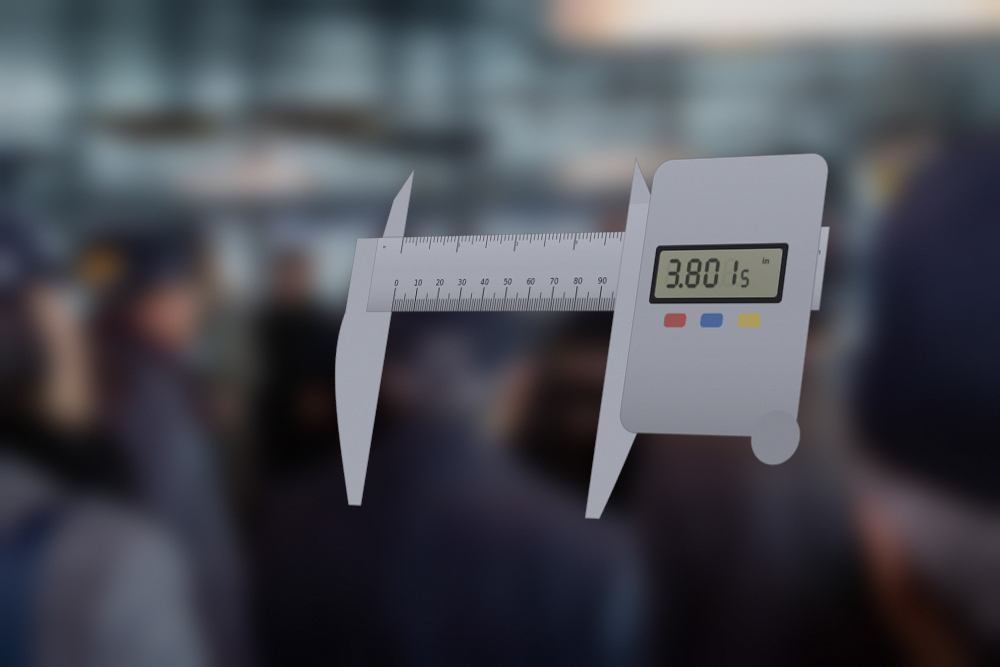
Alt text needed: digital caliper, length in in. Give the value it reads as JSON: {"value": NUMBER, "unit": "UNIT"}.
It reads {"value": 3.8015, "unit": "in"}
